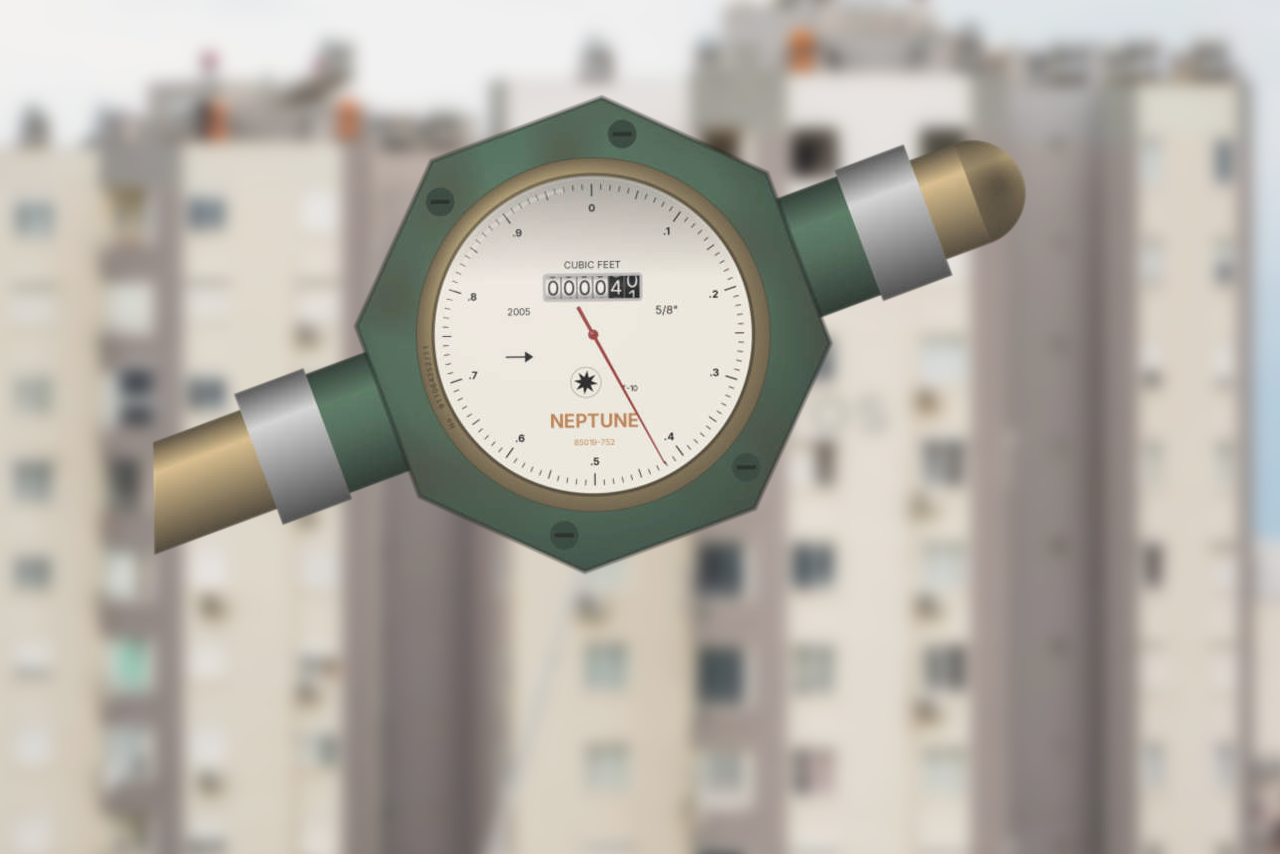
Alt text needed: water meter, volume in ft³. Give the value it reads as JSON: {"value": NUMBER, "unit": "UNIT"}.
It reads {"value": 40.42, "unit": "ft³"}
